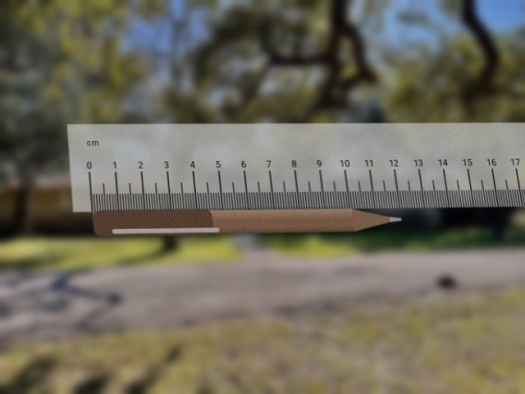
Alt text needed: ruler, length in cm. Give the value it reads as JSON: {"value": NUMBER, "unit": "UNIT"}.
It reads {"value": 12, "unit": "cm"}
